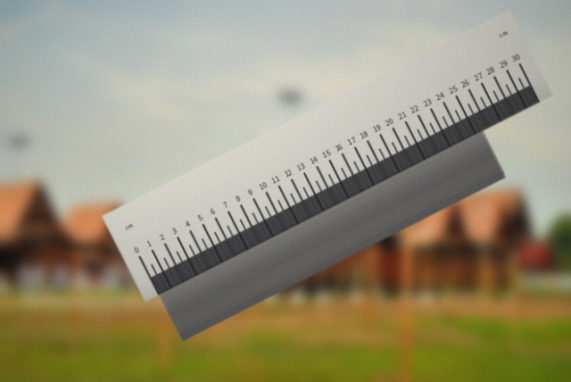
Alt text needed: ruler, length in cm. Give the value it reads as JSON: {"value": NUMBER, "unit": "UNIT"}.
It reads {"value": 25.5, "unit": "cm"}
